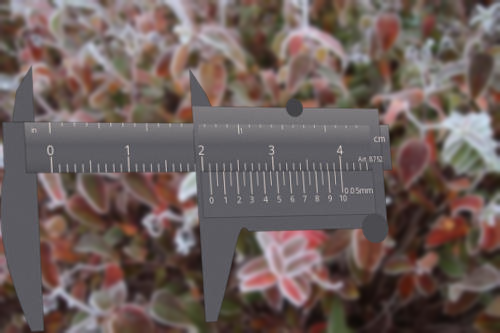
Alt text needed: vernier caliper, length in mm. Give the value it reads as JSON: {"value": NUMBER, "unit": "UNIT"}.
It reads {"value": 21.0, "unit": "mm"}
